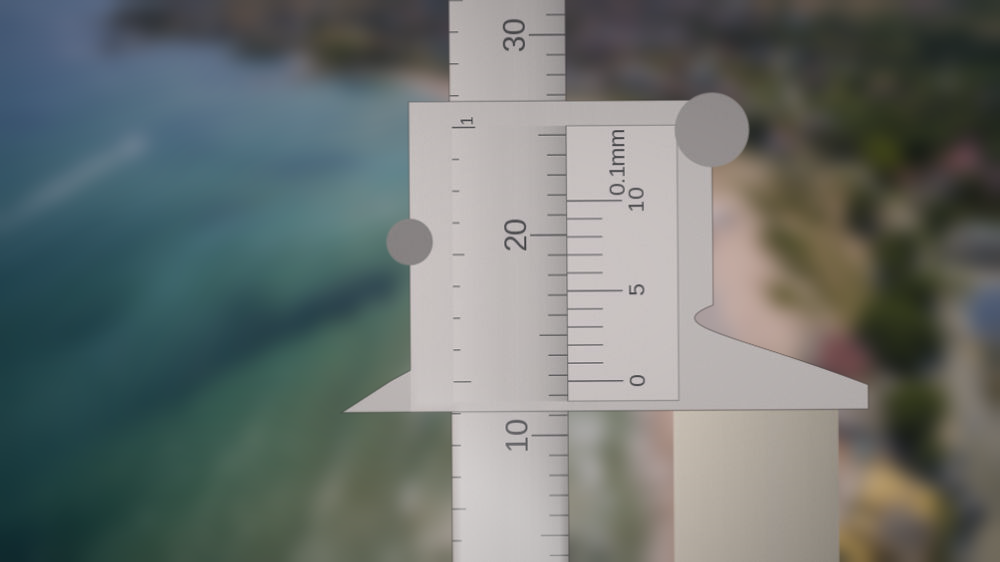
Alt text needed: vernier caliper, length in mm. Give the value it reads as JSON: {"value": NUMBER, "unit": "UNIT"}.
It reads {"value": 12.7, "unit": "mm"}
